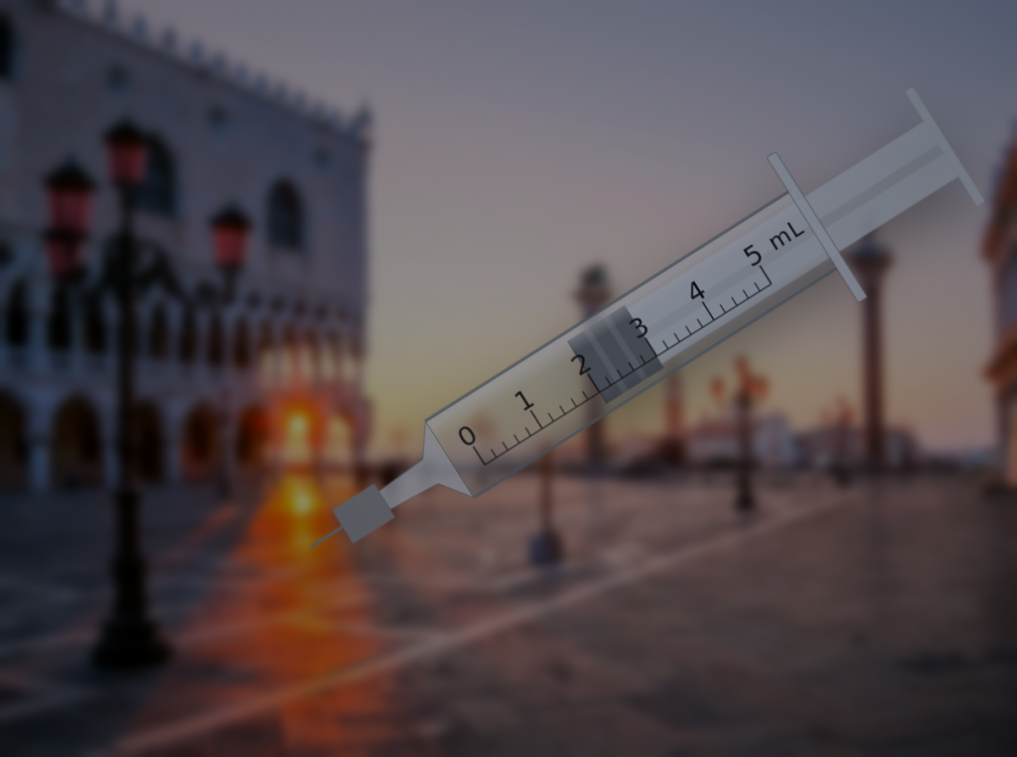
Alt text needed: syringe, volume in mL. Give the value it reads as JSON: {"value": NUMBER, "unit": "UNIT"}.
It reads {"value": 2, "unit": "mL"}
